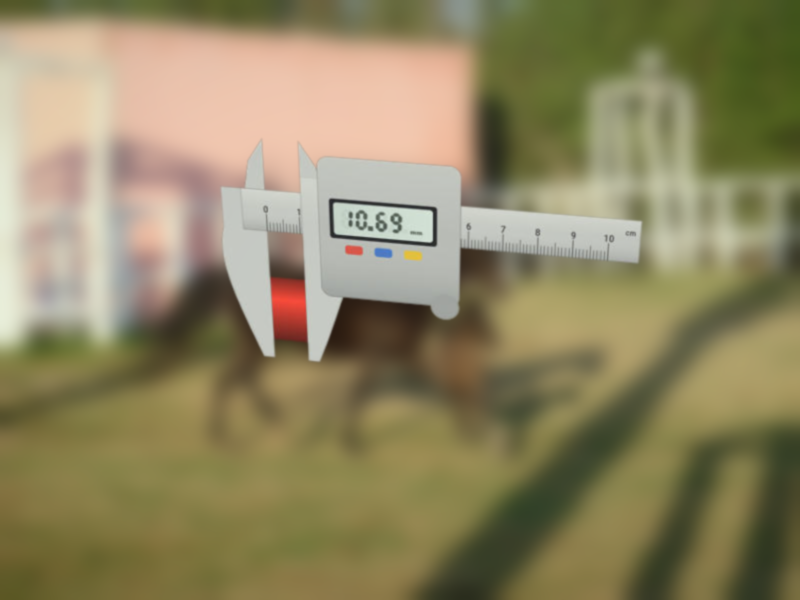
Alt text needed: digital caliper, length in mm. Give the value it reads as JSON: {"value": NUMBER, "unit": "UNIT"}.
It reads {"value": 10.69, "unit": "mm"}
